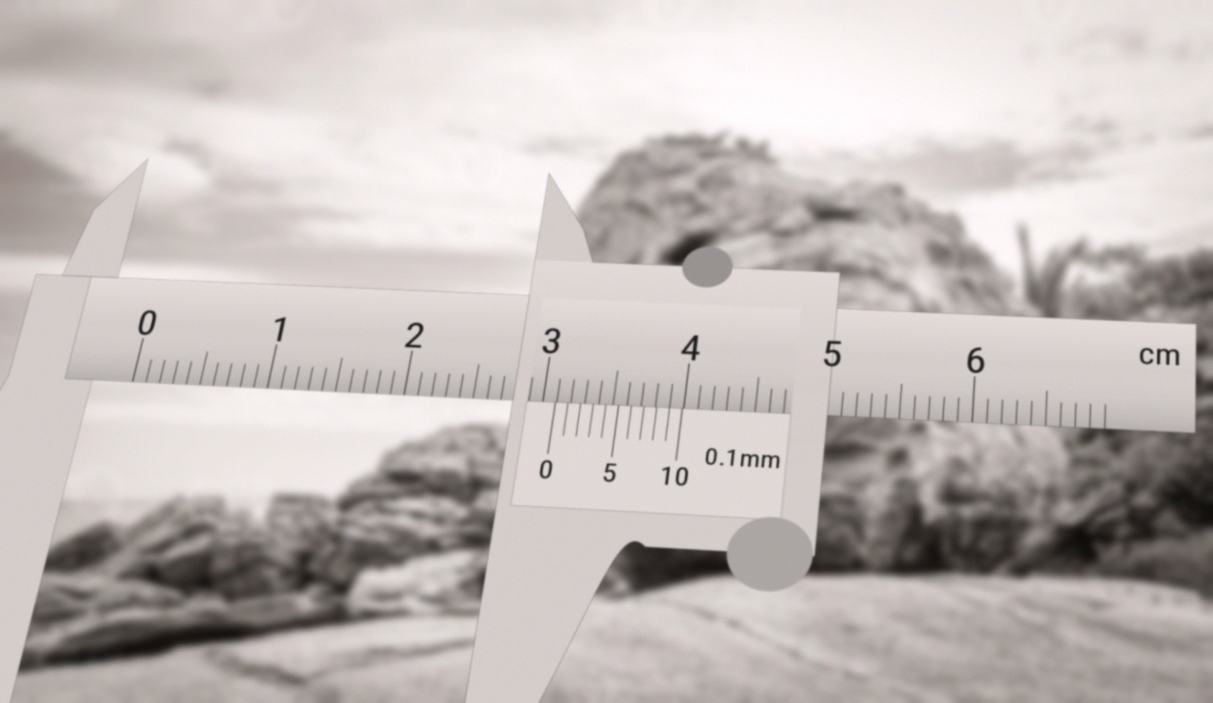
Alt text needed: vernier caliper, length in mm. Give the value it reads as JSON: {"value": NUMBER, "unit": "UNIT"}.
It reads {"value": 30.9, "unit": "mm"}
